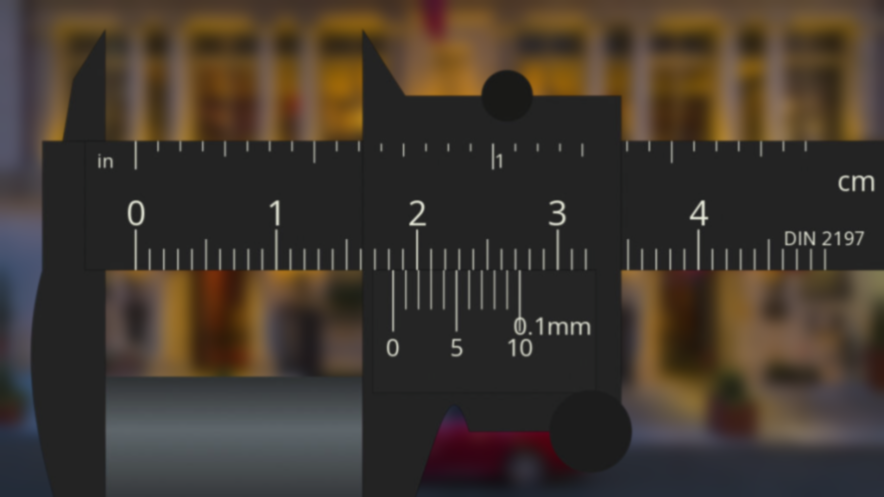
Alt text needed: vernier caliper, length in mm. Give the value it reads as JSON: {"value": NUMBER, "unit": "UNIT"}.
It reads {"value": 18.3, "unit": "mm"}
